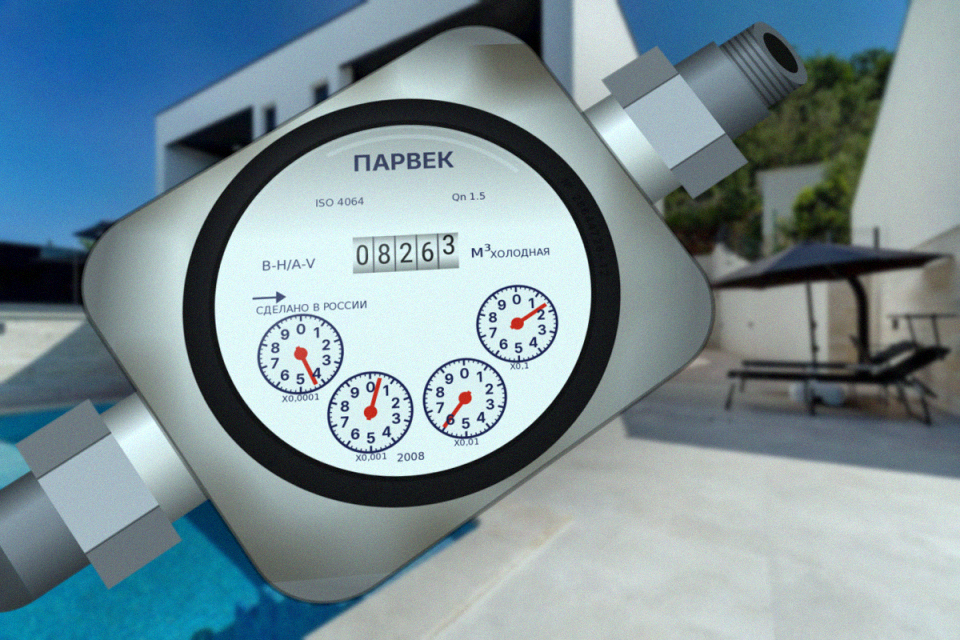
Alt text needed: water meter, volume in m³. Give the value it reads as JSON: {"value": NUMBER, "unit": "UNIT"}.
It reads {"value": 8263.1604, "unit": "m³"}
